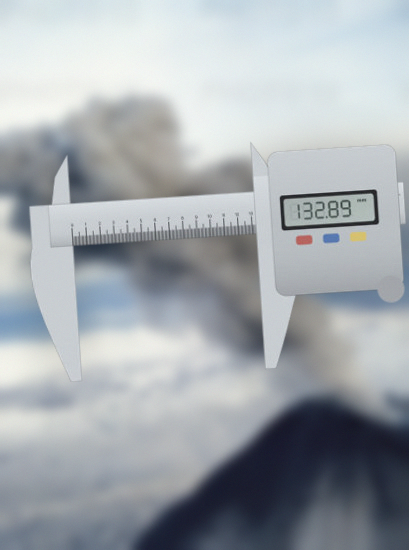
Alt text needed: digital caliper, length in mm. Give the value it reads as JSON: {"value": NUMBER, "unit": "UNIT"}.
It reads {"value": 132.89, "unit": "mm"}
